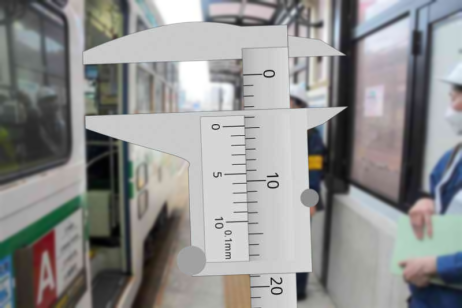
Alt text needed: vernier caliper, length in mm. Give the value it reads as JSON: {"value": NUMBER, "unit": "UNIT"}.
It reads {"value": 4.8, "unit": "mm"}
